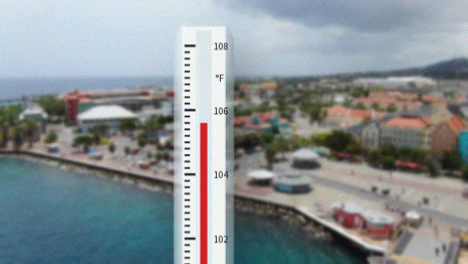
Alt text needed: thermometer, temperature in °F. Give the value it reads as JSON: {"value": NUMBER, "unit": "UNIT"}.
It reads {"value": 105.6, "unit": "°F"}
